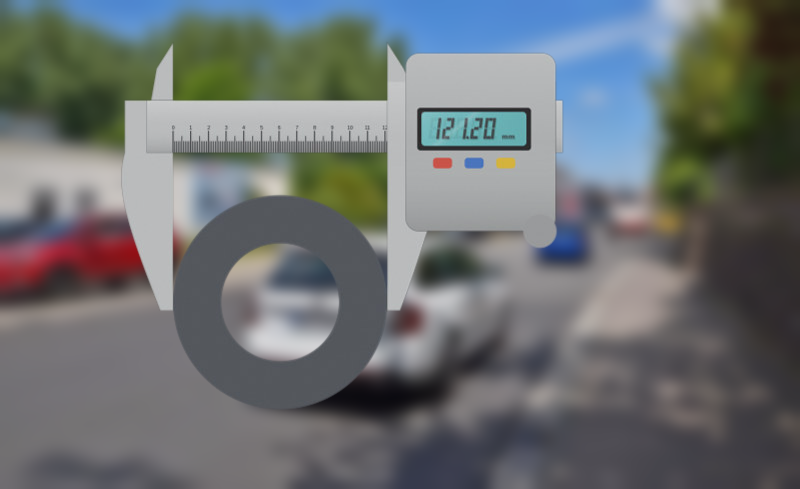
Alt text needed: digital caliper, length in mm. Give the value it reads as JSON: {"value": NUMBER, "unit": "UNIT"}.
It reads {"value": 121.20, "unit": "mm"}
